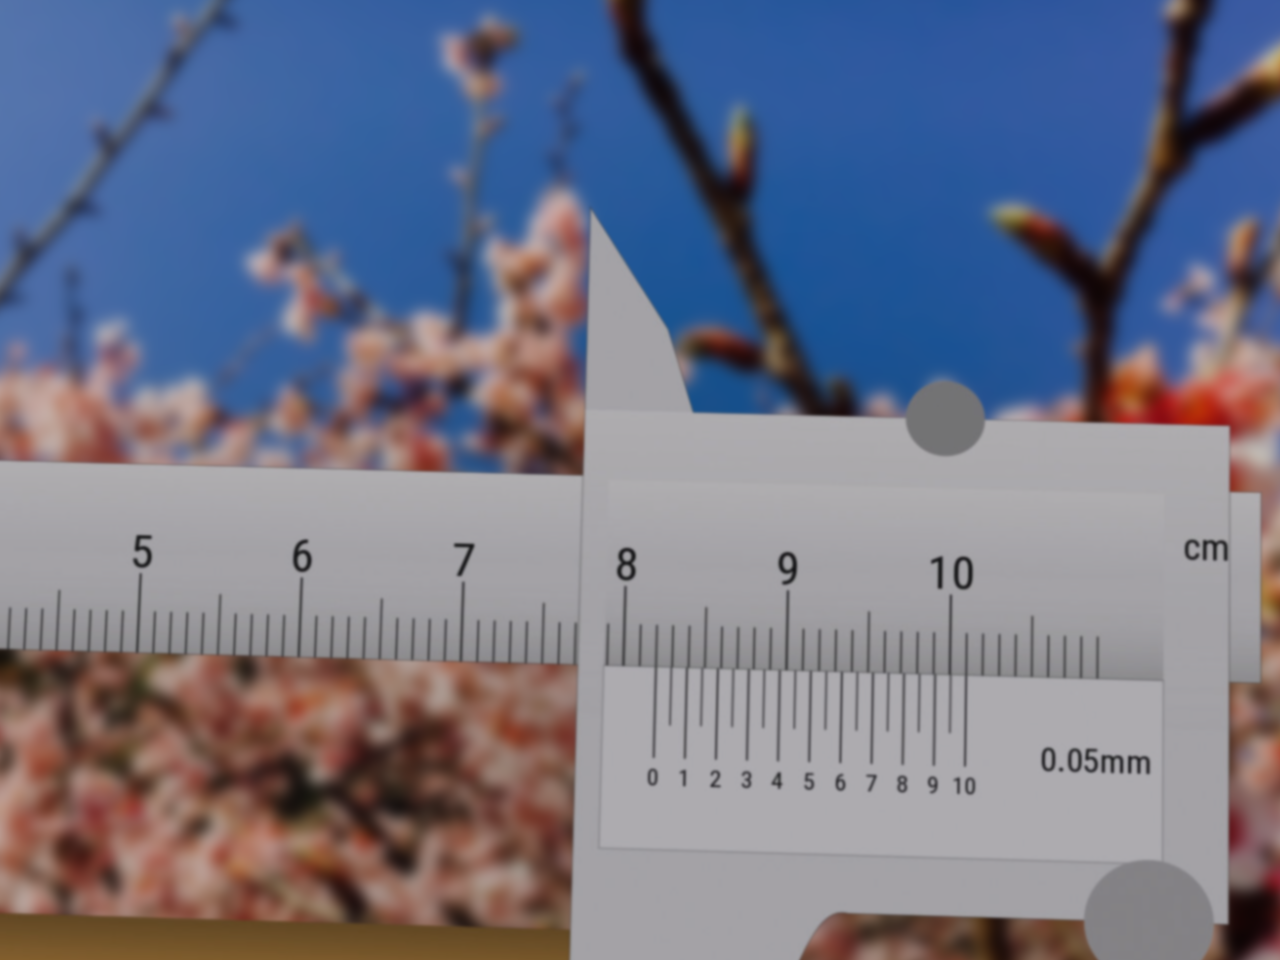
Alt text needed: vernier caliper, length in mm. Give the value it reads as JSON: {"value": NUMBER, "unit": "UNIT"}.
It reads {"value": 82.0, "unit": "mm"}
